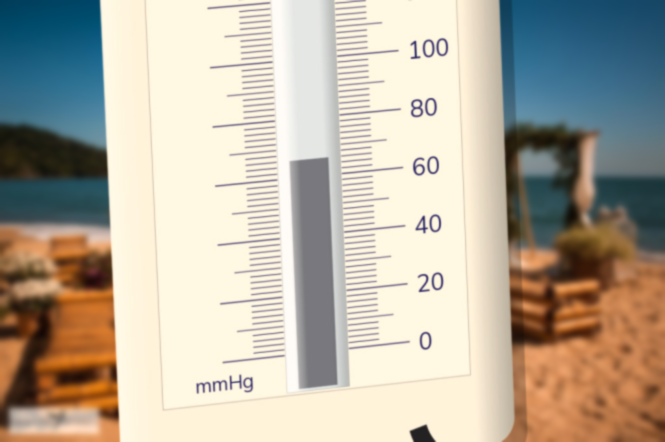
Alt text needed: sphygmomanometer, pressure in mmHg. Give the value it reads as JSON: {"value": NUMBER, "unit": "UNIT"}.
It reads {"value": 66, "unit": "mmHg"}
